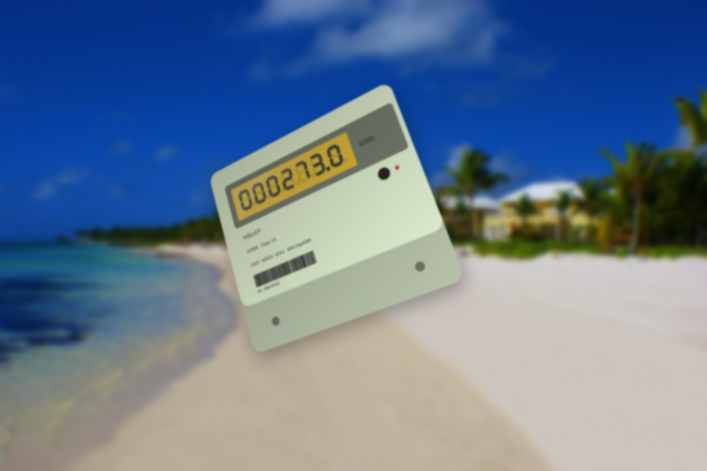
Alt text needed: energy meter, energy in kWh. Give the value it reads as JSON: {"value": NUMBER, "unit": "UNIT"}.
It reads {"value": 273.0, "unit": "kWh"}
